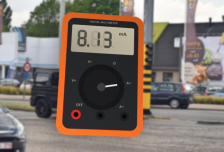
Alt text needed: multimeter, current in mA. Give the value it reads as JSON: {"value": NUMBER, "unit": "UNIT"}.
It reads {"value": 8.13, "unit": "mA"}
